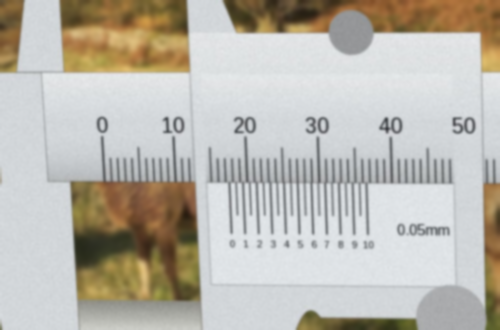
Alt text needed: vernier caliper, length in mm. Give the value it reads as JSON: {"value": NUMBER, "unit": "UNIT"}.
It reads {"value": 17.5, "unit": "mm"}
